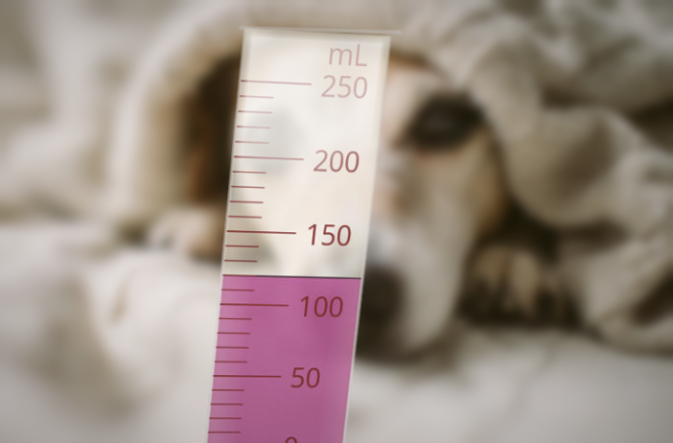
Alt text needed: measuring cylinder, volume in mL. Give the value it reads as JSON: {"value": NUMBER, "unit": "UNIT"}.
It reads {"value": 120, "unit": "mL"}
